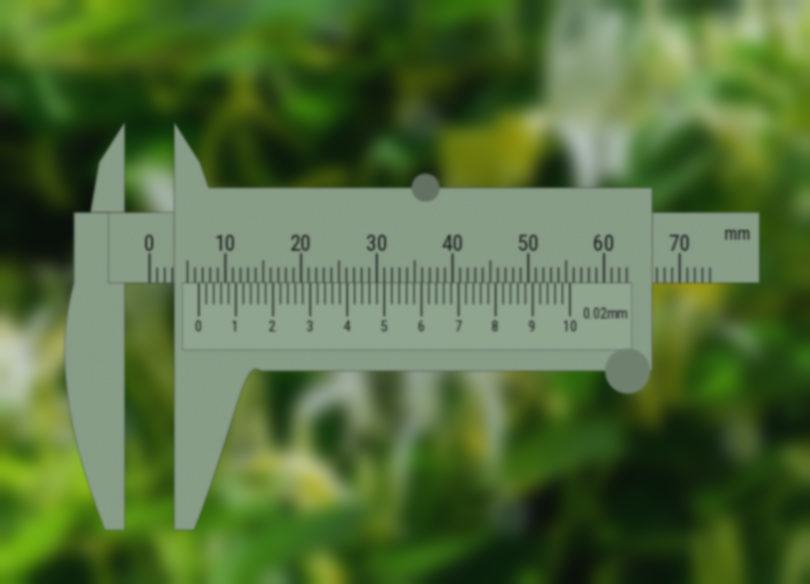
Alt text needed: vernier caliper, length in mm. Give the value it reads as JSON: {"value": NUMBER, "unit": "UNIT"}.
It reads {"value": 6.5, "unit": "mm"}
